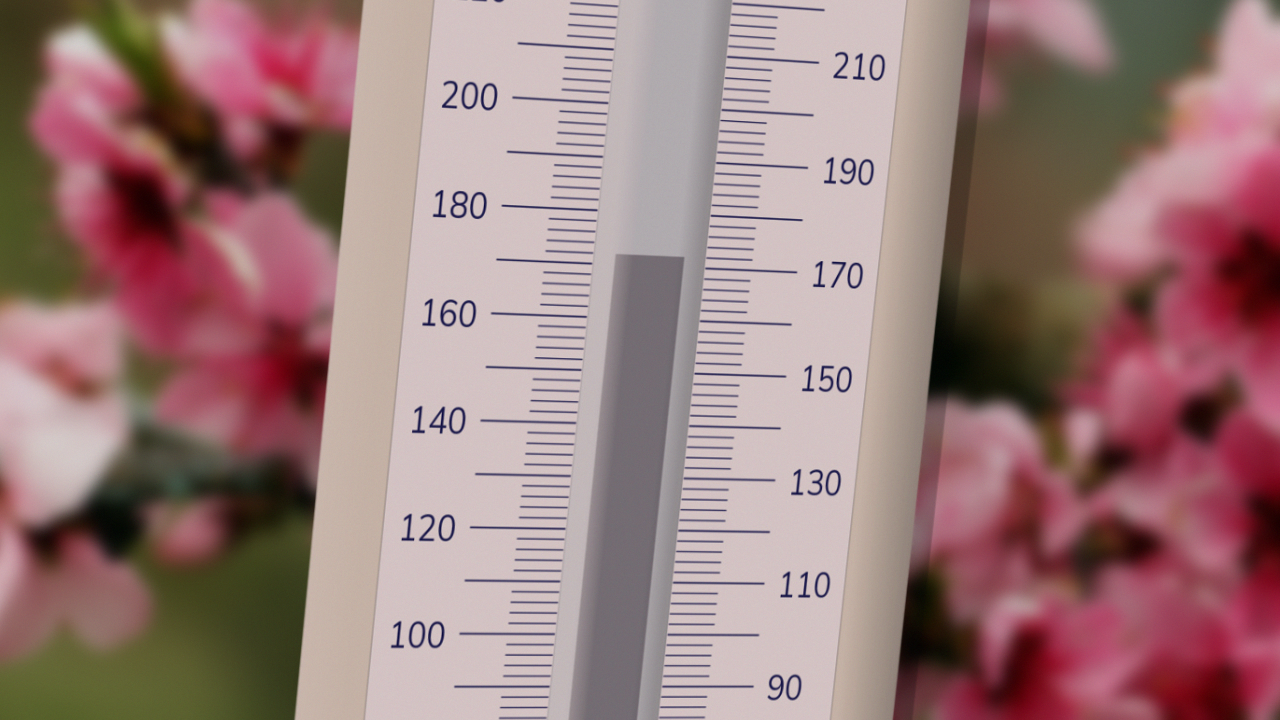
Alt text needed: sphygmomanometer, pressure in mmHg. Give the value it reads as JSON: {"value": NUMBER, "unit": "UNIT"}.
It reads {"value": 172, "unit": "mmHg"}
